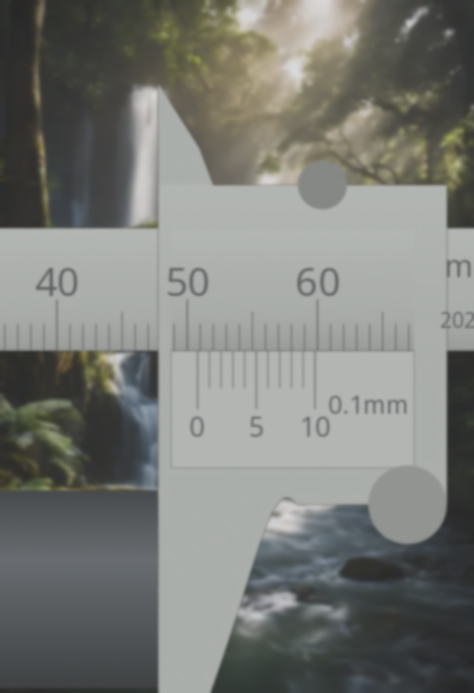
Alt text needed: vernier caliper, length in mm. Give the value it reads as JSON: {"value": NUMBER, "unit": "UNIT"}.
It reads {"value": 50.8, "unit": "mm"}
